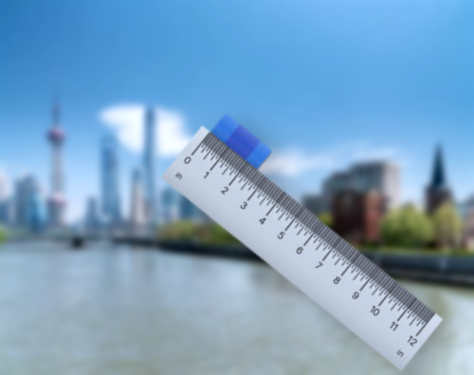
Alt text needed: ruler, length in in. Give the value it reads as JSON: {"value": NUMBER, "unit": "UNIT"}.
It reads {"value": 2.5, "unit": "in"}
